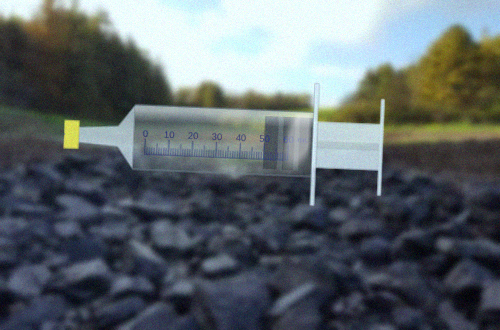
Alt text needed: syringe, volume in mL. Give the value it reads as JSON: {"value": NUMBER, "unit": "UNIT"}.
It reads {"value": 50, "unit": "mL"}
